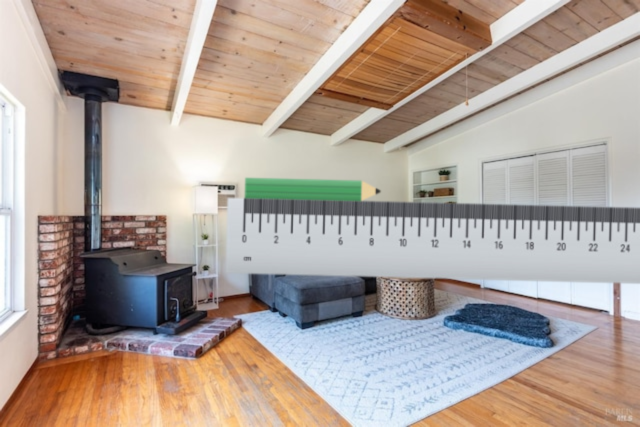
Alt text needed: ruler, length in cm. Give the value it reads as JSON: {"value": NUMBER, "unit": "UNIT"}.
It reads {"value": 8.5, "unit": "cm"}
